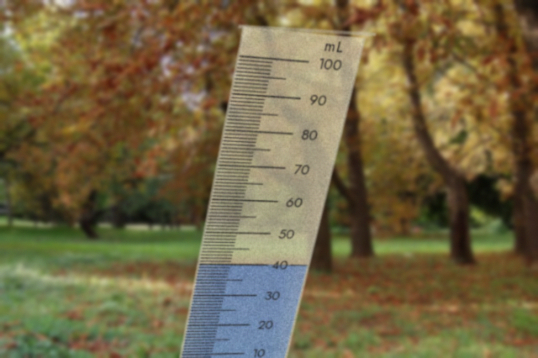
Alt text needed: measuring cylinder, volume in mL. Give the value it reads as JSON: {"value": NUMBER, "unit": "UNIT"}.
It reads {"value": 40, "unit": "mL"}
